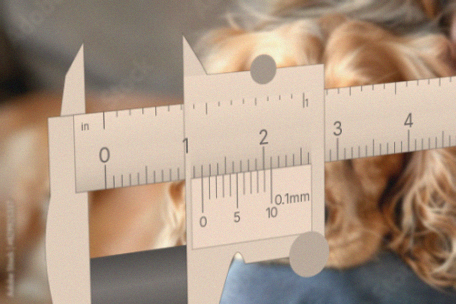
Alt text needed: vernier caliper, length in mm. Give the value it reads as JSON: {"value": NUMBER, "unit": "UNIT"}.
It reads {"value": 12.0, "unit": "mm"}
